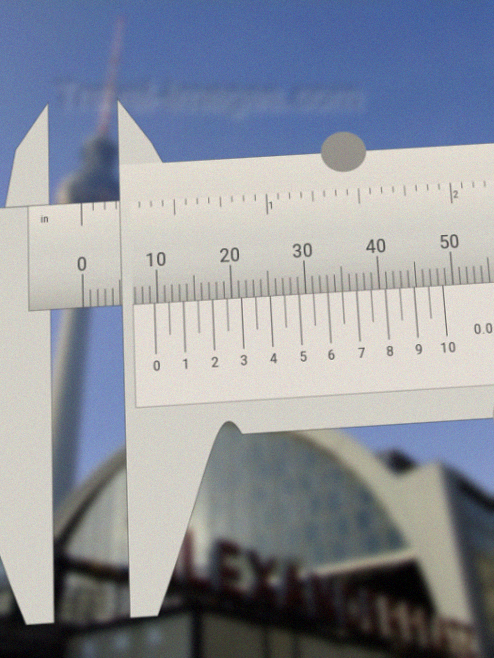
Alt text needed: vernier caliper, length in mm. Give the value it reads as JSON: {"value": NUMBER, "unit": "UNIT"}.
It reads {"value": 9.6, "unit": "mm"}
